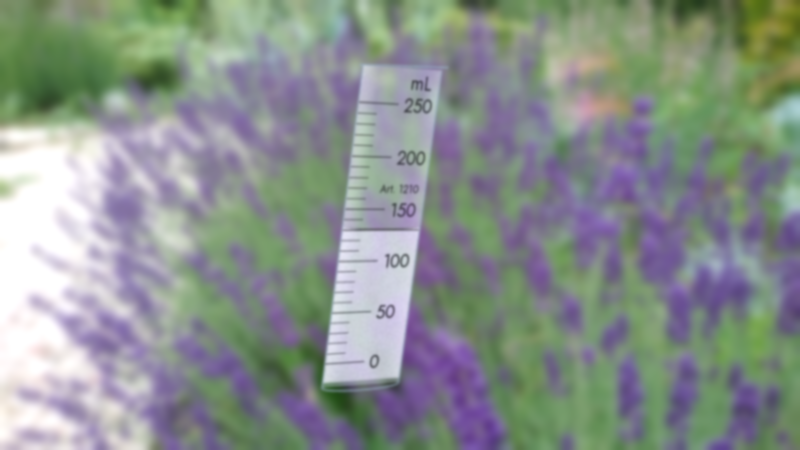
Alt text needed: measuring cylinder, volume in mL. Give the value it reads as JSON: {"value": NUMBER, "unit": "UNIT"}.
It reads {"value": 130, "unit": "mL"}
